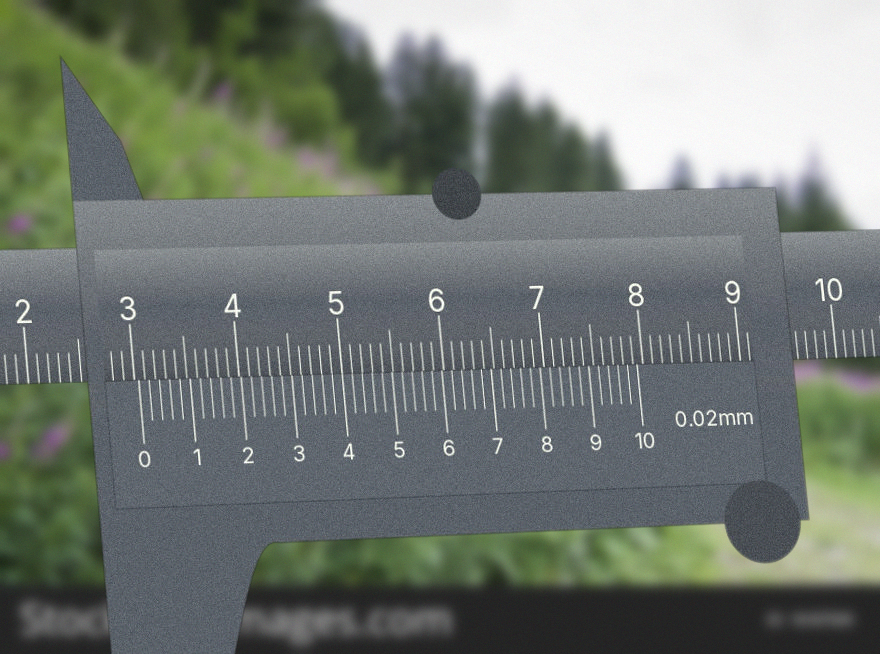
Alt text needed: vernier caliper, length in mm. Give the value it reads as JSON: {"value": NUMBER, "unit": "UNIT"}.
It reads {"value": 30.4, "unit": "mm"}
